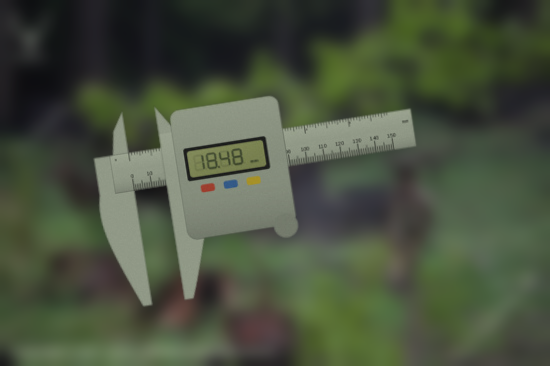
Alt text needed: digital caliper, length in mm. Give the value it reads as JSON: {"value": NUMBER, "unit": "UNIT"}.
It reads {"value": 18.48, "unit": "mm"}
